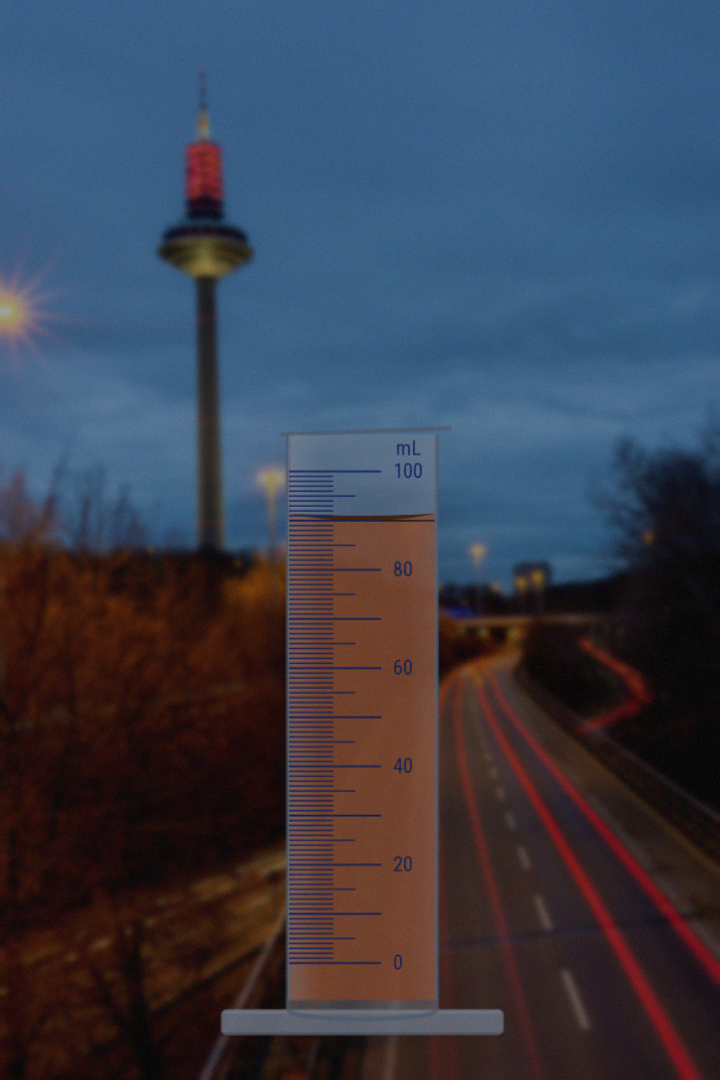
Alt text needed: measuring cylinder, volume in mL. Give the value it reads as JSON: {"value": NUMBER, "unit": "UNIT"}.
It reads {"value": 90, "unit": "mL"}
